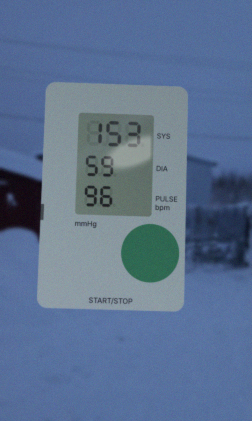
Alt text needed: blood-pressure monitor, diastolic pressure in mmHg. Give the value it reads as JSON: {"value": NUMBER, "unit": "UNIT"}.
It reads {"value": 59, "unit": "mmHg"}
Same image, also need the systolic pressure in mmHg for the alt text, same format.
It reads {"value": 153, "unit": "mmHg"}
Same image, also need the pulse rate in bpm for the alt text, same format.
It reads {"value": 96, "unit": "bpm"}
